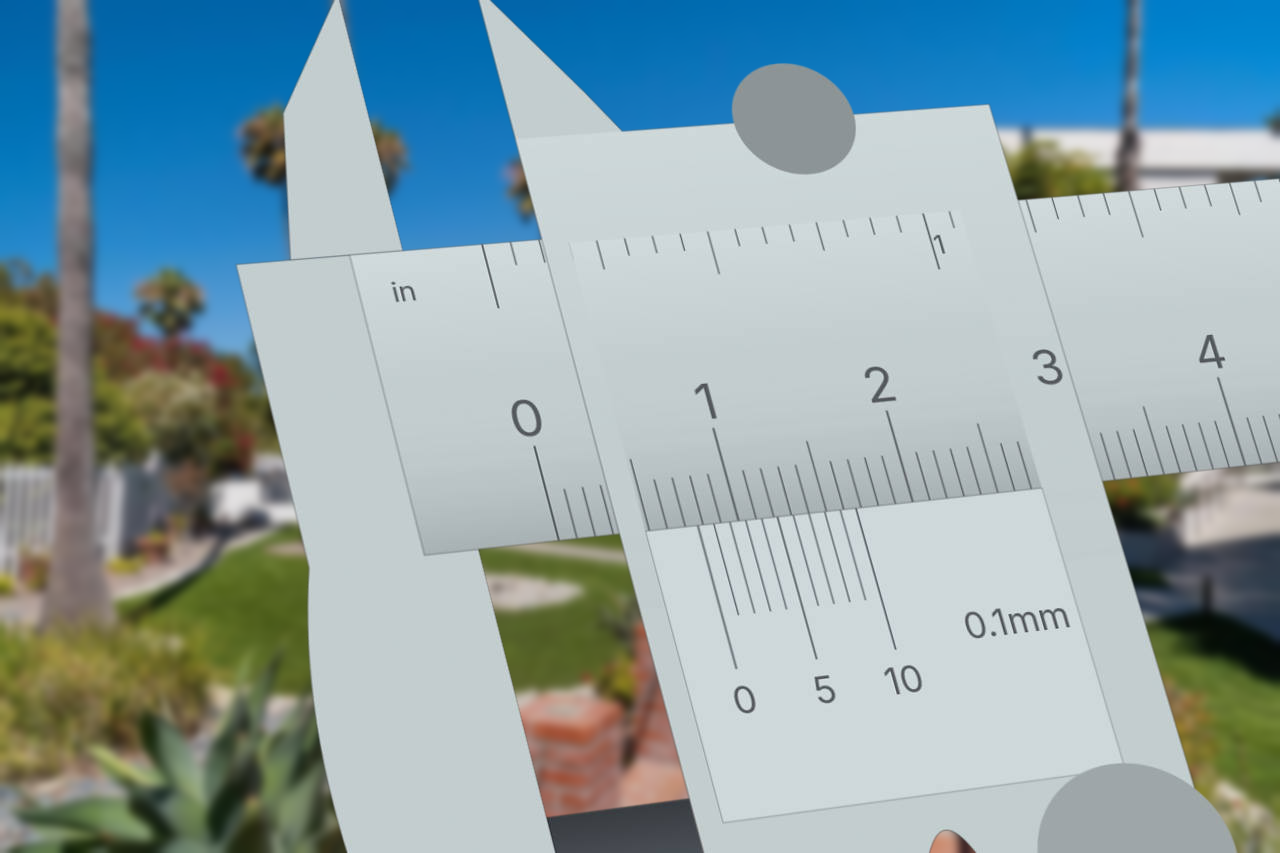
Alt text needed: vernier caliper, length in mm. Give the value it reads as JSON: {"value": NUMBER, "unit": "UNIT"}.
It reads {"value": 7.7, "unit": "mm"}
